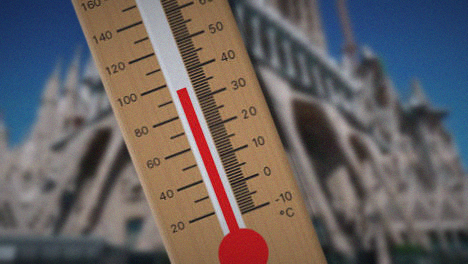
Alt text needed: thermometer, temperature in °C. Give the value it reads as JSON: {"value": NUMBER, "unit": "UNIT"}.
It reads {"value": 35, "unit": "°C"}
